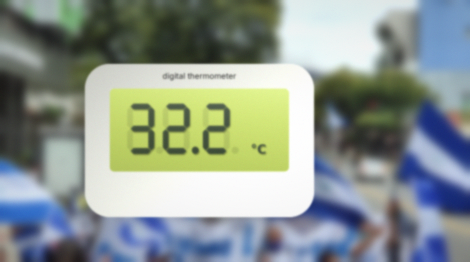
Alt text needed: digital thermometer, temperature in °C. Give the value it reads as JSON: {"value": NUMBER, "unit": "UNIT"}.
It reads {"value": 32.2, "unit": "°C"}
